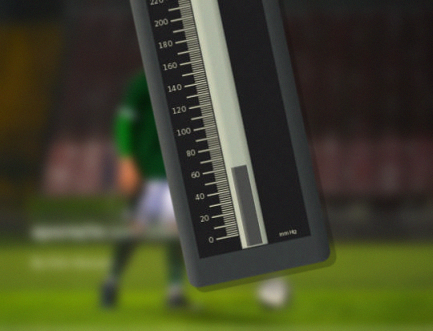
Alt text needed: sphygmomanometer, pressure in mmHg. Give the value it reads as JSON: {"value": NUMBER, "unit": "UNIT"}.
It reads {"value": 60, "unit": "mmHg"}
